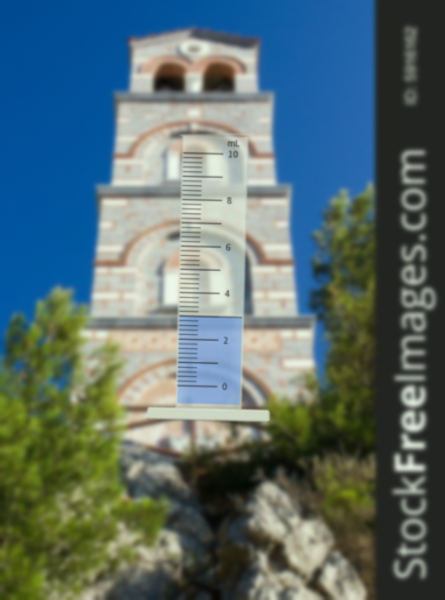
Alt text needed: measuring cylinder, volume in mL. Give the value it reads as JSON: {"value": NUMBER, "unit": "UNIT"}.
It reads {"value": 3, "unit": "mL"}
